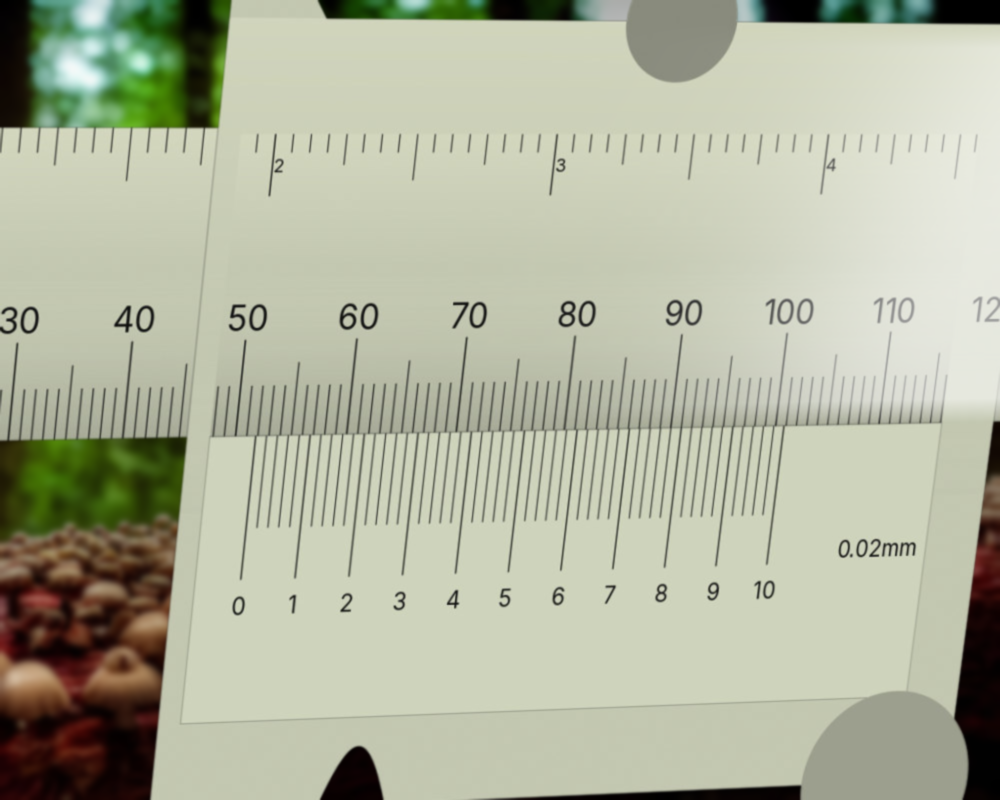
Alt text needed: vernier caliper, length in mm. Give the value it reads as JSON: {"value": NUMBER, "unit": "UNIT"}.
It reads {"value": 51.8, "unit": "mm"}
